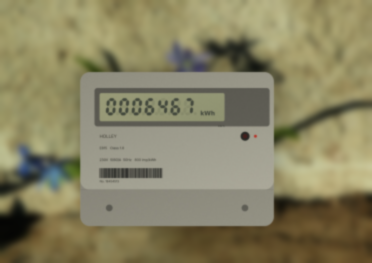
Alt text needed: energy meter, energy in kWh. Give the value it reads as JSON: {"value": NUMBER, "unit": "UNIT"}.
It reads {"value": 6467, "unit": "kWh"}
